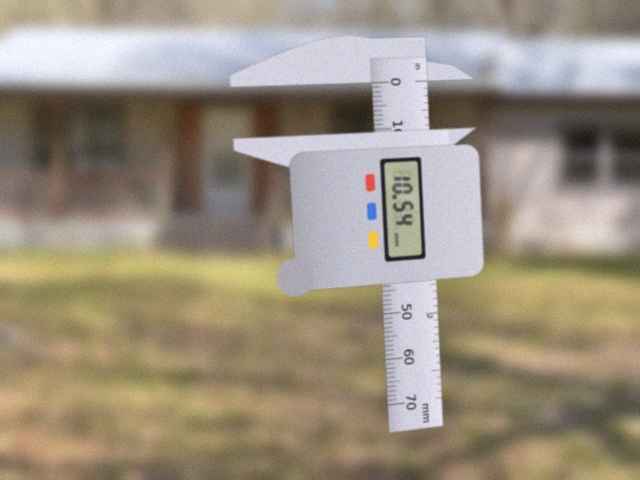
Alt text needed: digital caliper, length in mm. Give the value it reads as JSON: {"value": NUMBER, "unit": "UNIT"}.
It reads {"value": 10.54, "unit": "mm"}
